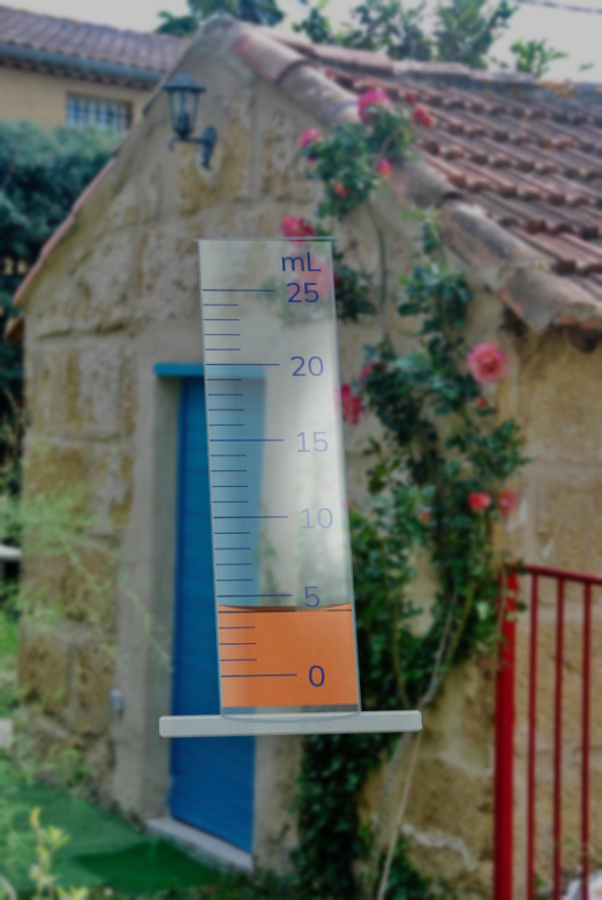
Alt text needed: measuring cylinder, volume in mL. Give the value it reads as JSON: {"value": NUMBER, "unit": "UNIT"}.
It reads {"value": 4, "unit": "mL"}
